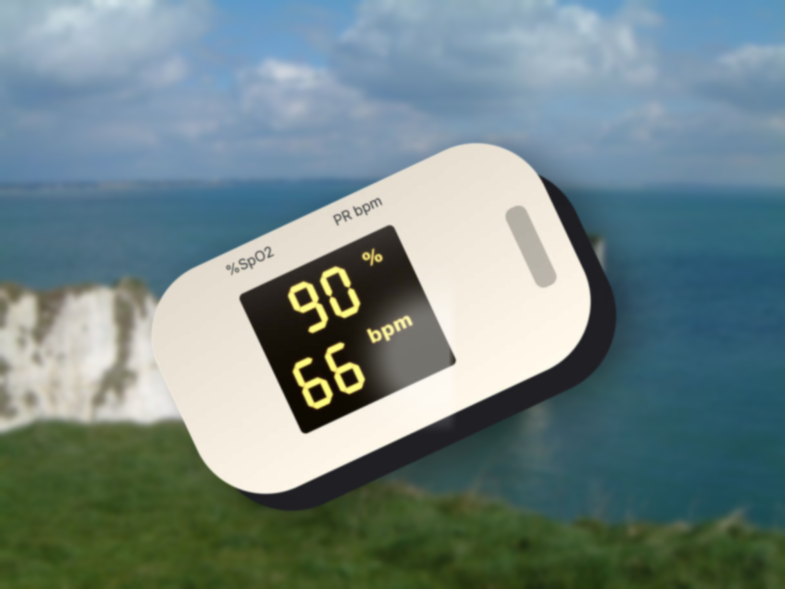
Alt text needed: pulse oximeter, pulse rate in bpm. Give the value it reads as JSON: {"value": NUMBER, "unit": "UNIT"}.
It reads {"value": 66, "unit": "bpm"}
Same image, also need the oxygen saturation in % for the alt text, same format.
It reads {"value": 90, "unit": "%"}
